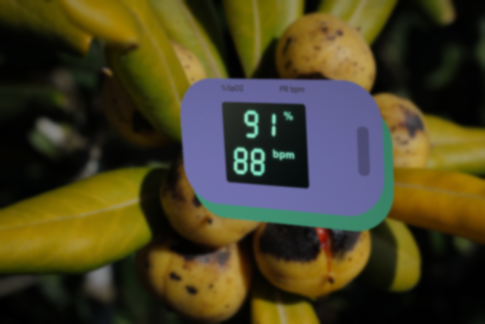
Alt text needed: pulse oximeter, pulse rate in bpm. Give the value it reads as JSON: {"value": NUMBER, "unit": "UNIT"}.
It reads {"value": 88, "unit": "bpm"}
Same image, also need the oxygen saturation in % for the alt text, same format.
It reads {"value": 91, "unit": "%"}
